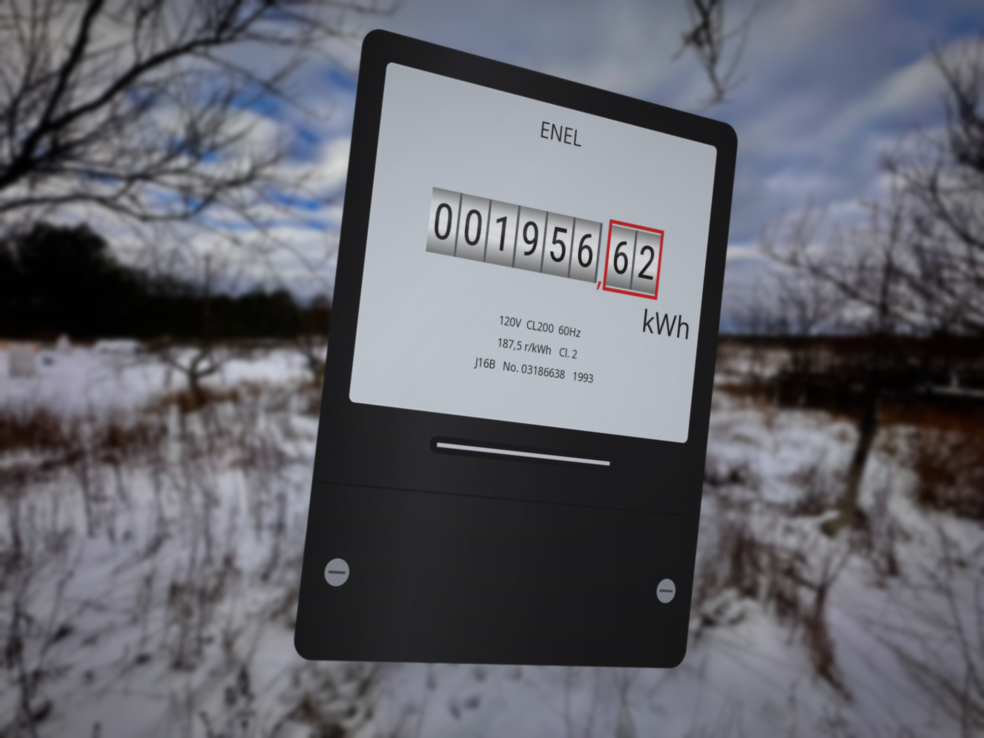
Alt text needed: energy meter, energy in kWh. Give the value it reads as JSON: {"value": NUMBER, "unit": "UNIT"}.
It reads {"value": 1956.62, "unit": "kWh"}
